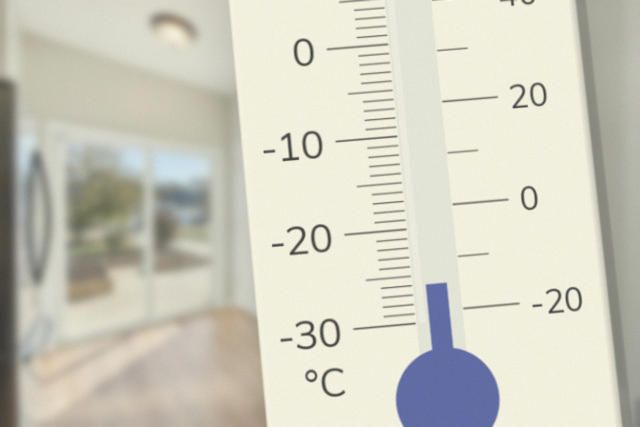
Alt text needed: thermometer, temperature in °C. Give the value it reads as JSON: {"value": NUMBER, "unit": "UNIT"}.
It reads {"value": -26, "unit": "°C"}
